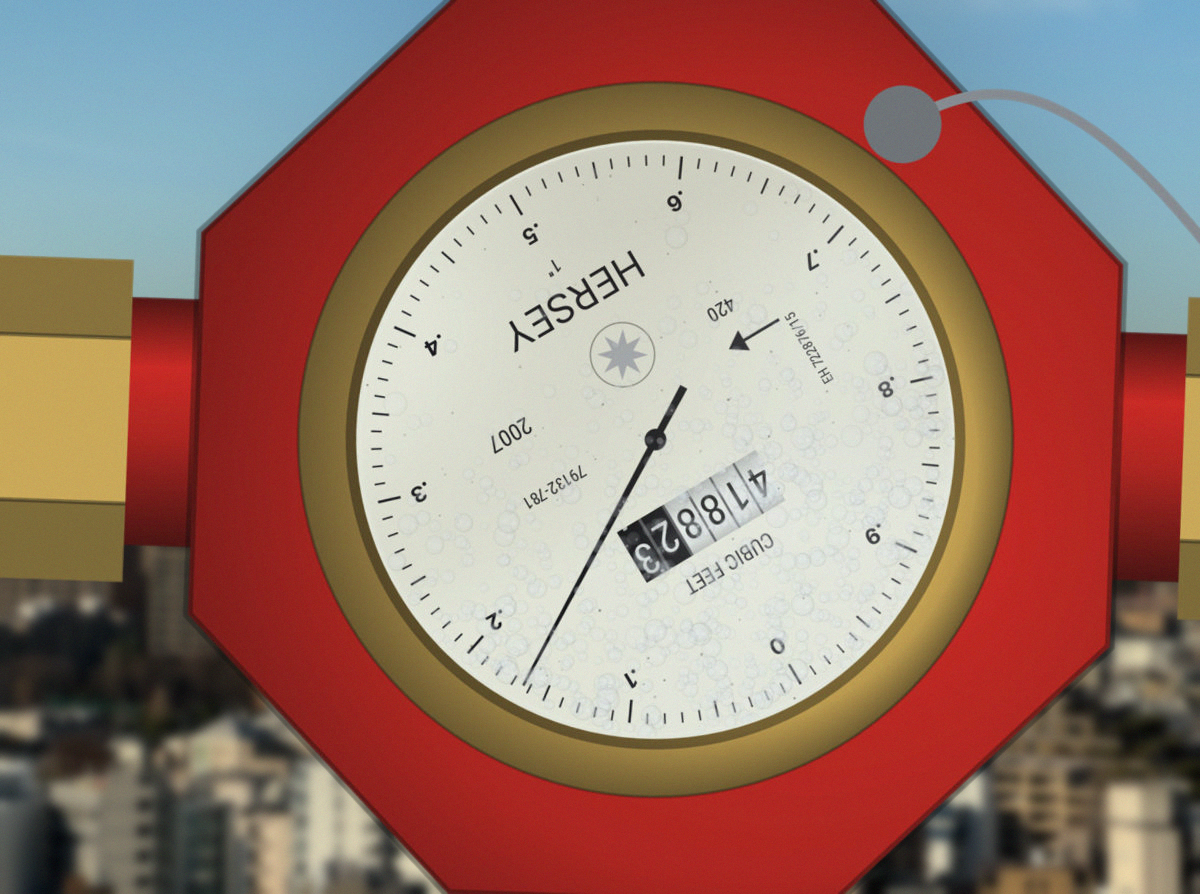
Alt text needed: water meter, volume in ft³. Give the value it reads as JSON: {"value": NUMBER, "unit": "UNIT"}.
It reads {"value": 418823.16, "unit": "ft³"}
